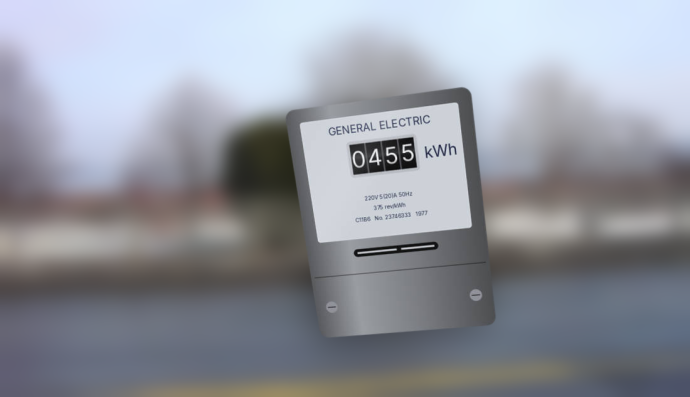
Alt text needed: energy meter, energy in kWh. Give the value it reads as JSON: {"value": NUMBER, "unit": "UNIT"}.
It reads {"value": 455, "unit": "kWh"}
